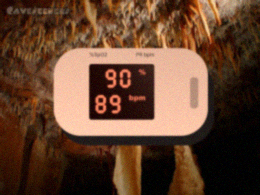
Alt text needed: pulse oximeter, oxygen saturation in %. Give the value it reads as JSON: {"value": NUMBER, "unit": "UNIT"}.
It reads {"value": 90, "unit": "%"}
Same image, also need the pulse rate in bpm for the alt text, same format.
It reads {"value": 89, "unit": "bpm"}
